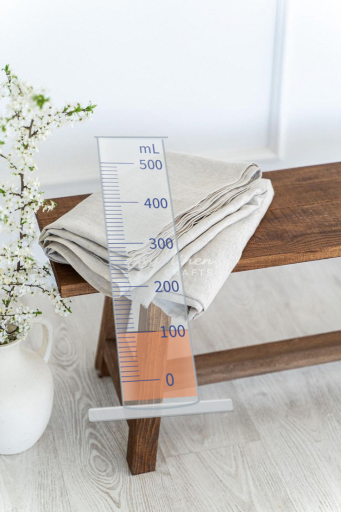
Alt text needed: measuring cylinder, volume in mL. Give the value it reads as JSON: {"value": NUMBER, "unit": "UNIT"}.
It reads {"value": 100, "unit": "mL"}
